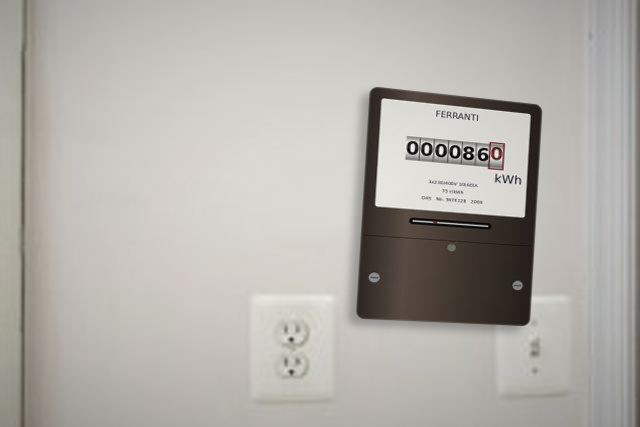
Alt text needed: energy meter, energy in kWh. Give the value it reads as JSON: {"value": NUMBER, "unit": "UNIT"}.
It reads {"value": 86.0, "unit": "kWh"}
